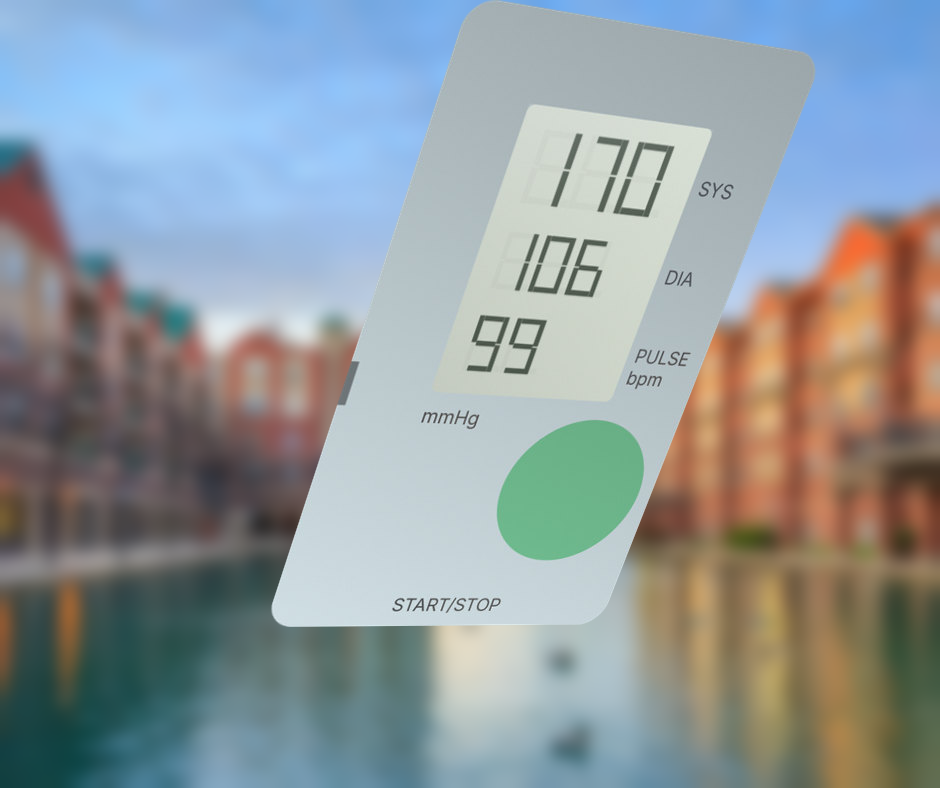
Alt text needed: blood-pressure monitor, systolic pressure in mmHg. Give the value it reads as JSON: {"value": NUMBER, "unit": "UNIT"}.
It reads {"value": 170, "unit": "mmHg"}
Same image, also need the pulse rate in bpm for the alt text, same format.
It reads {"value": 99, "unit": "bpm"}
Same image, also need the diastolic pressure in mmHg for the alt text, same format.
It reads {"value": 106, "unit": "mmHg"}
